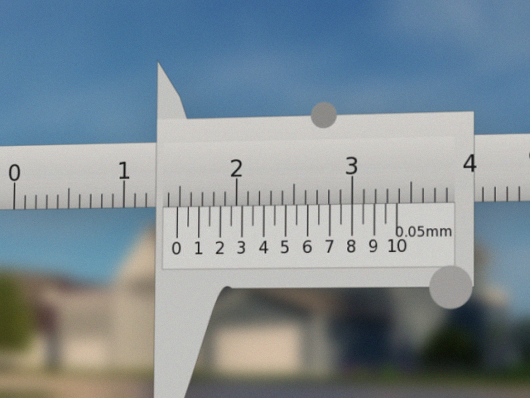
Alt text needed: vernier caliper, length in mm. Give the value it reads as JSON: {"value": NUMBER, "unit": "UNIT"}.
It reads {"value": 14.8, "unit": "mm"}
